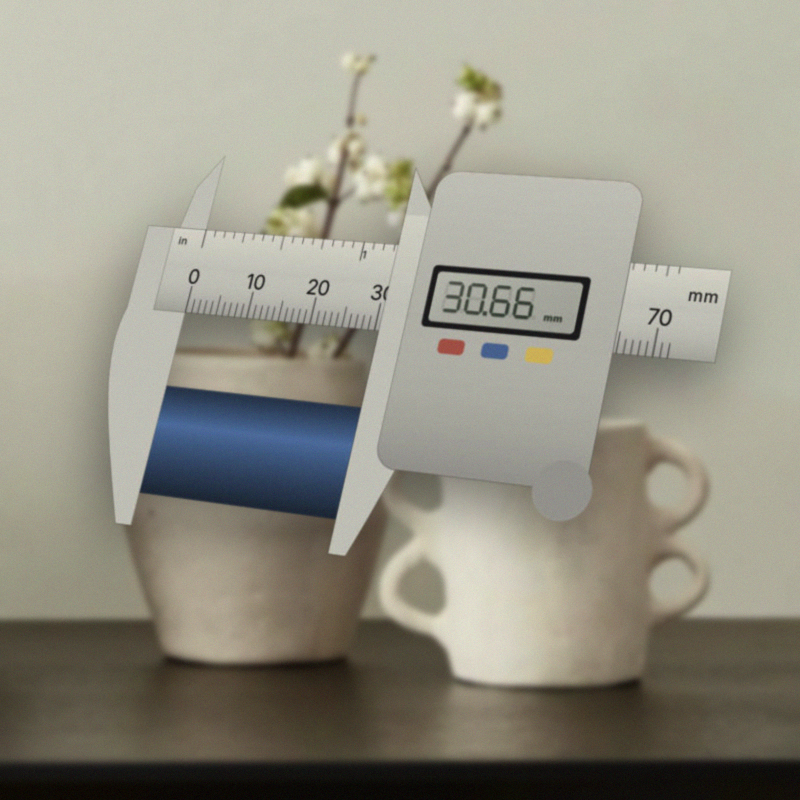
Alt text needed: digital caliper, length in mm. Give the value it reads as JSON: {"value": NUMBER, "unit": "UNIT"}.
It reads {"value": 30.66, "unit": "mm"}
